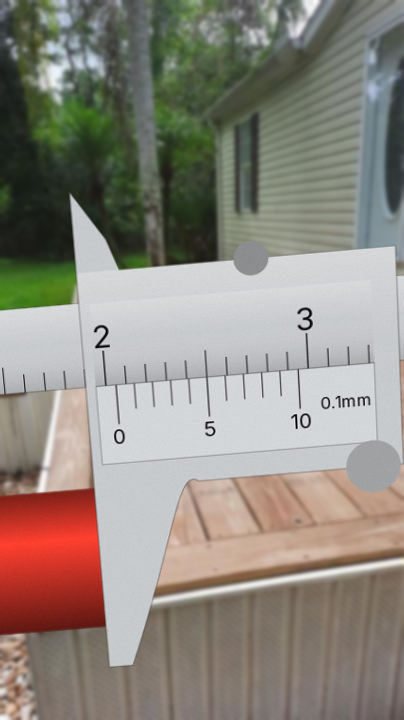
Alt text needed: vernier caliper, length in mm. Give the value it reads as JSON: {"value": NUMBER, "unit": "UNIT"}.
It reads {"value": 20.5, "unit": "mm"}
